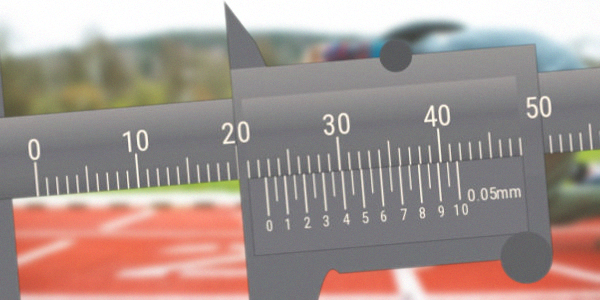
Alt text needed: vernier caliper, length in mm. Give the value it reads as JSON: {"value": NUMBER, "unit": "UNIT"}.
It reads {"value": 22.6, "unit": "mm"}
